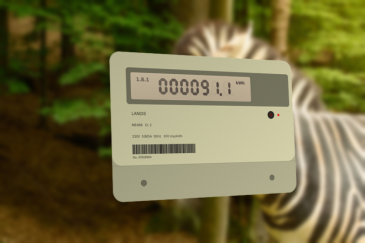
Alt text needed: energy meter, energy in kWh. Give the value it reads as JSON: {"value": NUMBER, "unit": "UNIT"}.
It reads {"value": 91.1, "unit": "kWh"}
